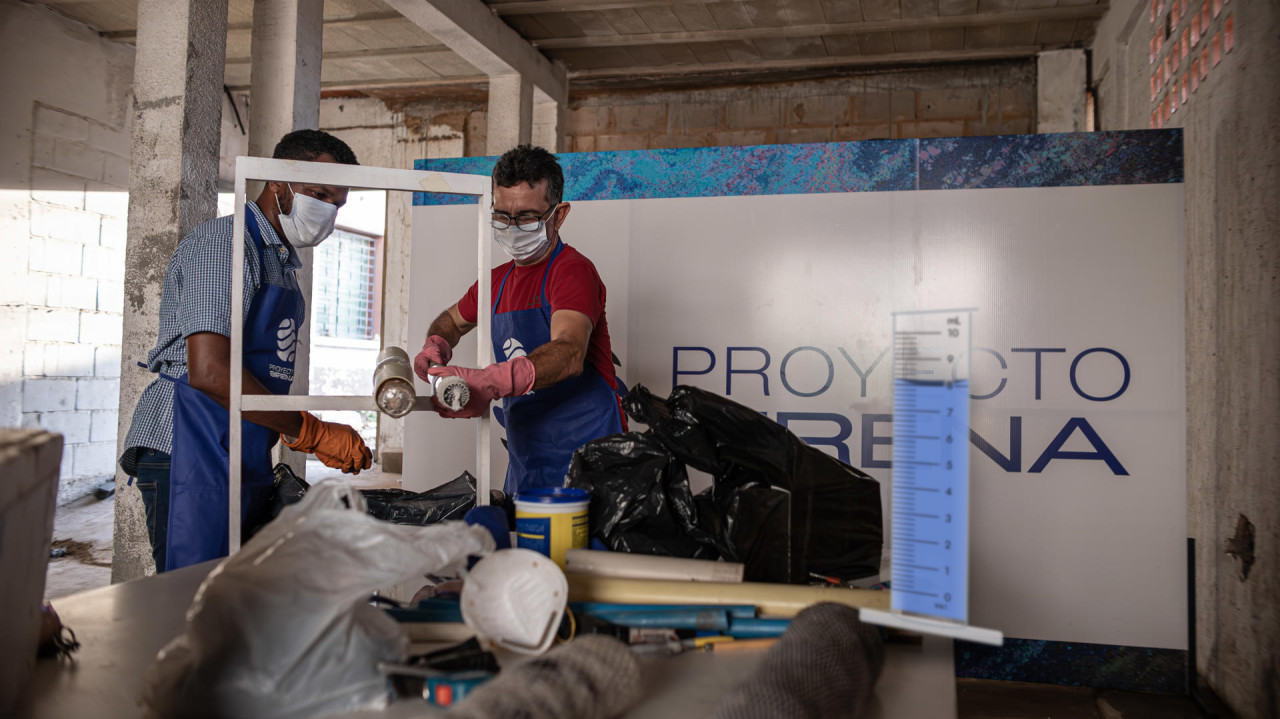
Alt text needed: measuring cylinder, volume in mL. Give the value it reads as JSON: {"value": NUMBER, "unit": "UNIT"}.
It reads {"value": 8, "unit": "mL"}
